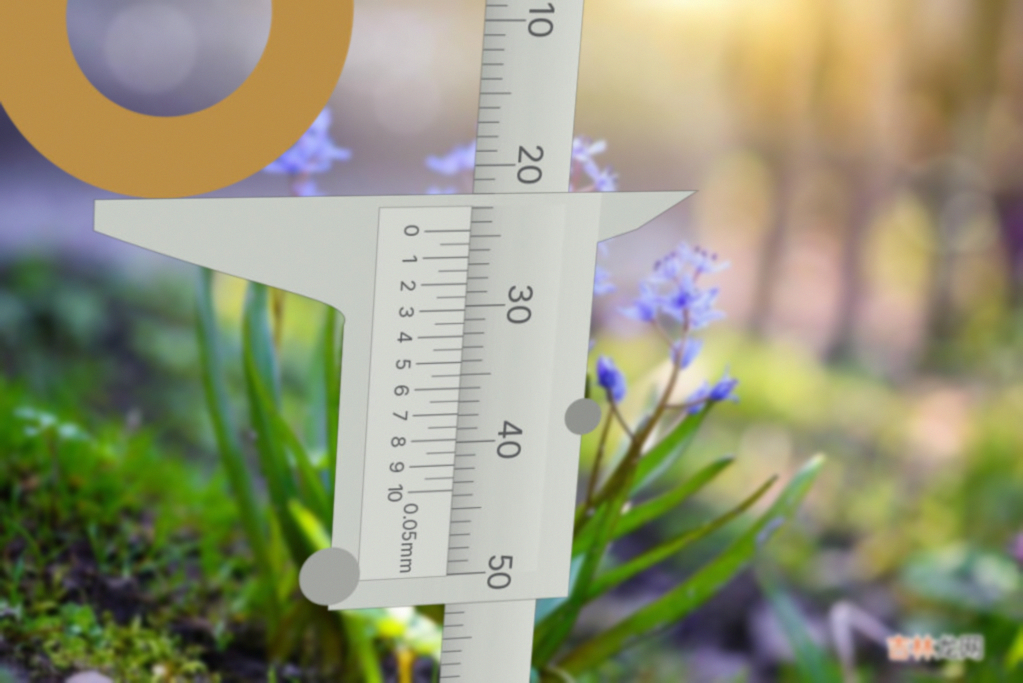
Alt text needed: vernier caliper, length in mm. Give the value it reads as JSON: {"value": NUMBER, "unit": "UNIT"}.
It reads {"value": 24.6, "unit": "mm"}
